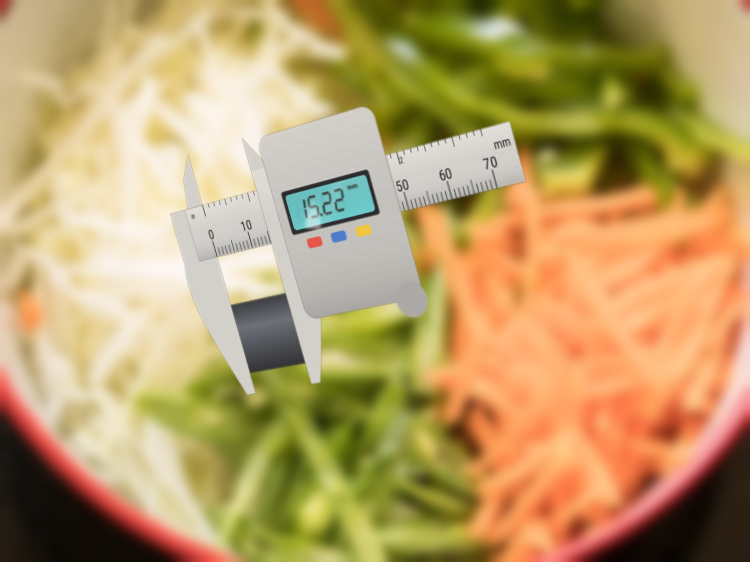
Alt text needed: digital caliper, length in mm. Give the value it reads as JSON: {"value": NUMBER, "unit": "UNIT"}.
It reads {"value": 15.22, "unit": "mm"}
